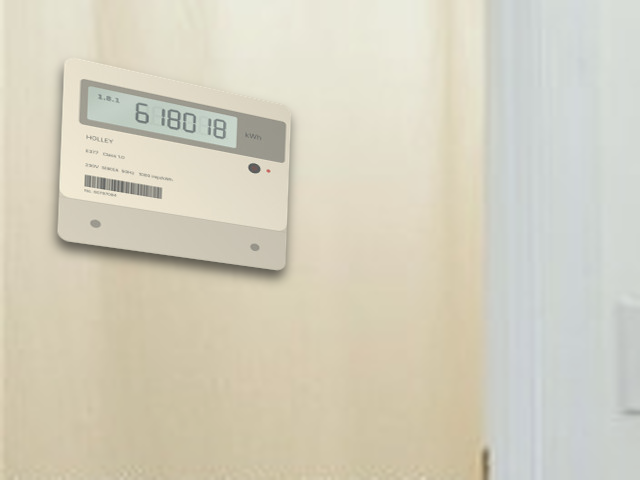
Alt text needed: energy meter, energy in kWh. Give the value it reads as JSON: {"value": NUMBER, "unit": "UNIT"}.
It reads {"value": 618018, "unit": "kWh"}
